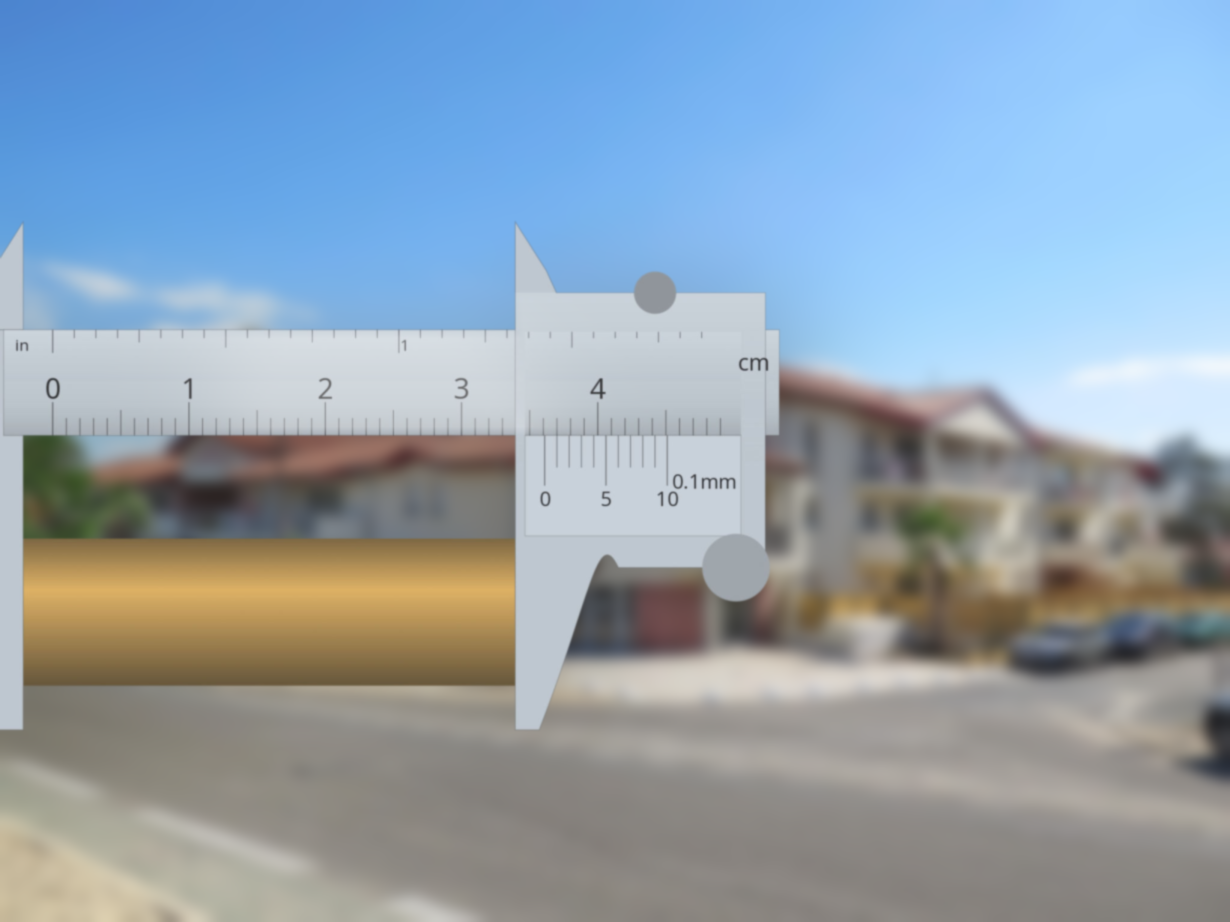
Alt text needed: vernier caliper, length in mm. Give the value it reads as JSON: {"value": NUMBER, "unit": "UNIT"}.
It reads {"value": 36.1, "unit": "mm"}
